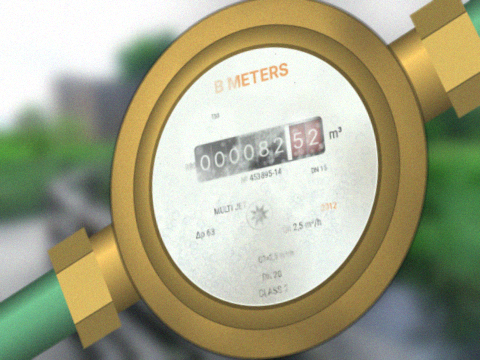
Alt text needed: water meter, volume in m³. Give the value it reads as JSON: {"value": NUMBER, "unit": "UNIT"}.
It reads {"value": 82.52, "unit": "m³"}
